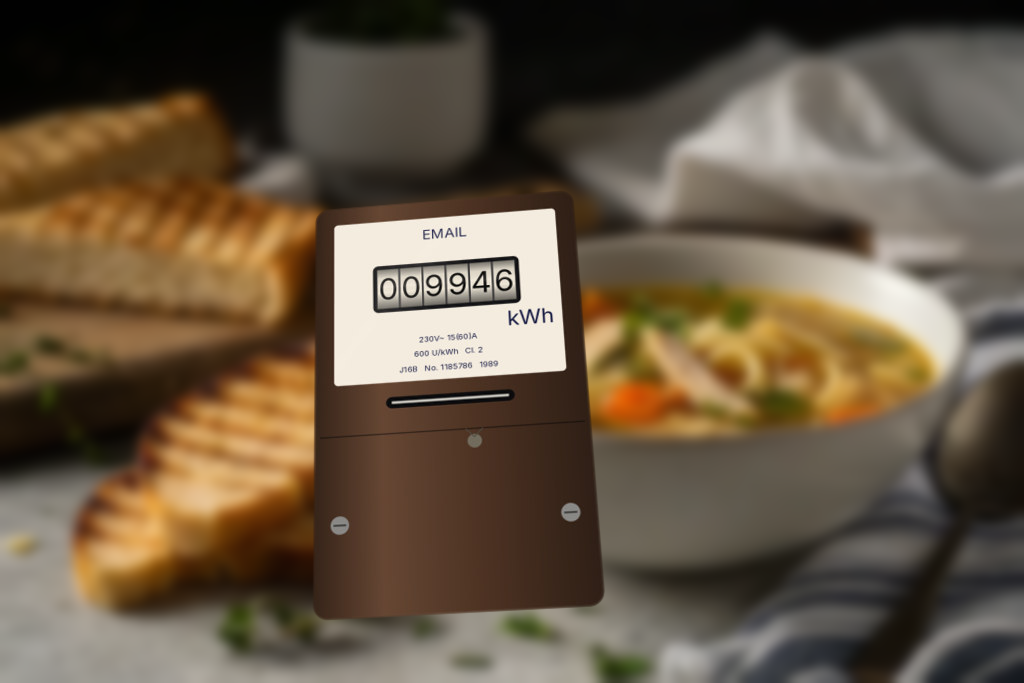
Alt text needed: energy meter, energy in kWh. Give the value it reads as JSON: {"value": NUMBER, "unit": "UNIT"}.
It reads {"value": 9946, "unit": "kWh"}
